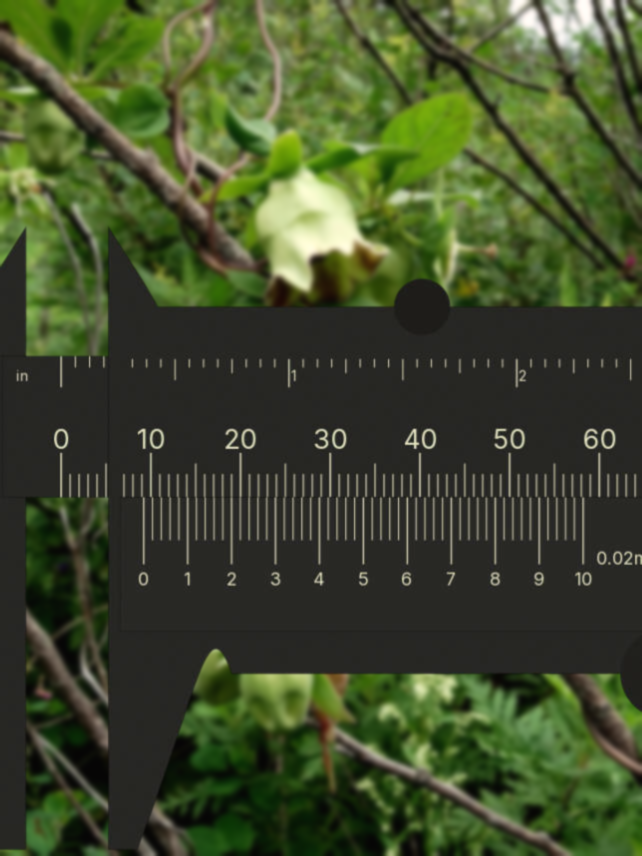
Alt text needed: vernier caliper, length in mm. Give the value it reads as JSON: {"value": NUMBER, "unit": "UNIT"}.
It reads {"value": 9.2, "unit": "mm"}
